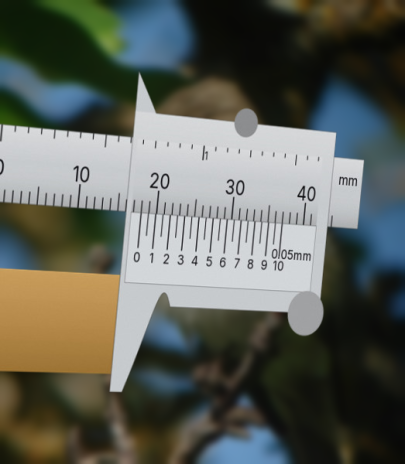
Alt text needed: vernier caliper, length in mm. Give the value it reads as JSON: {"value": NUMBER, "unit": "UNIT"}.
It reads {"value": 18.0, "unit": "mm"}
